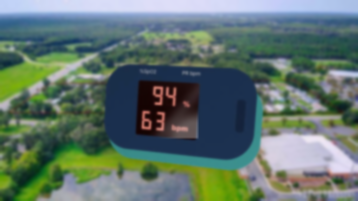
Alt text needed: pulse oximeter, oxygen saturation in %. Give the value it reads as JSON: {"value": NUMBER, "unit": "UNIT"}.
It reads {"value": 94, "unit": "%"}
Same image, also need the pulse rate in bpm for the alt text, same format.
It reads {"value": 63, "unit": "bpm"}
